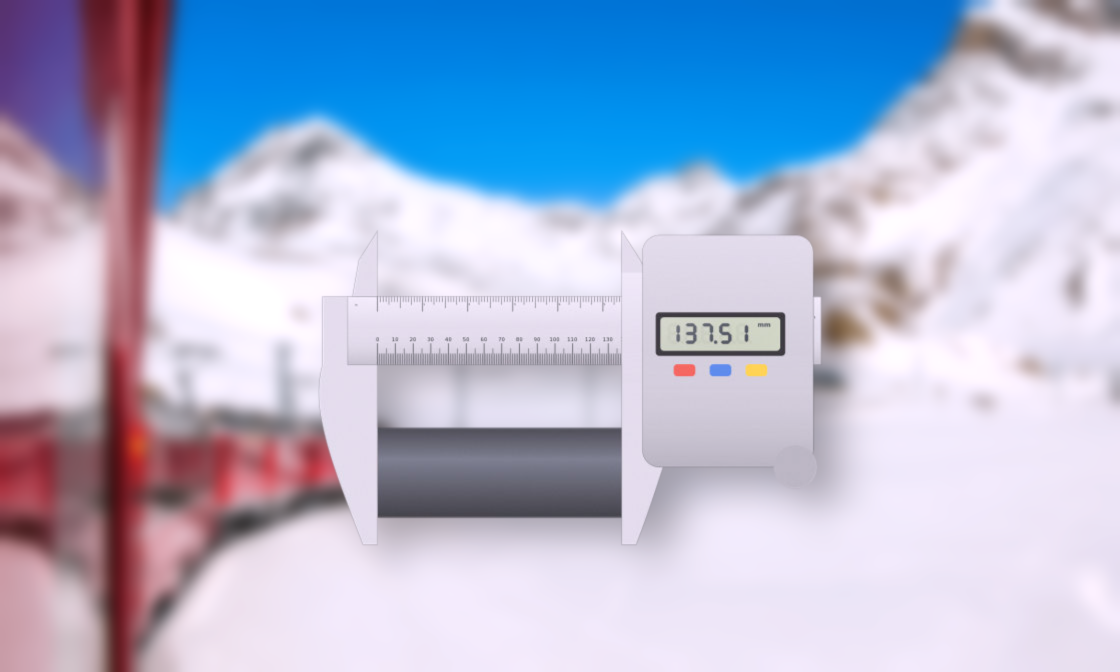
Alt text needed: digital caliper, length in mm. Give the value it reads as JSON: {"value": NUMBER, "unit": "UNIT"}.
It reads {"value": 137.51, "unit": "mm"}
